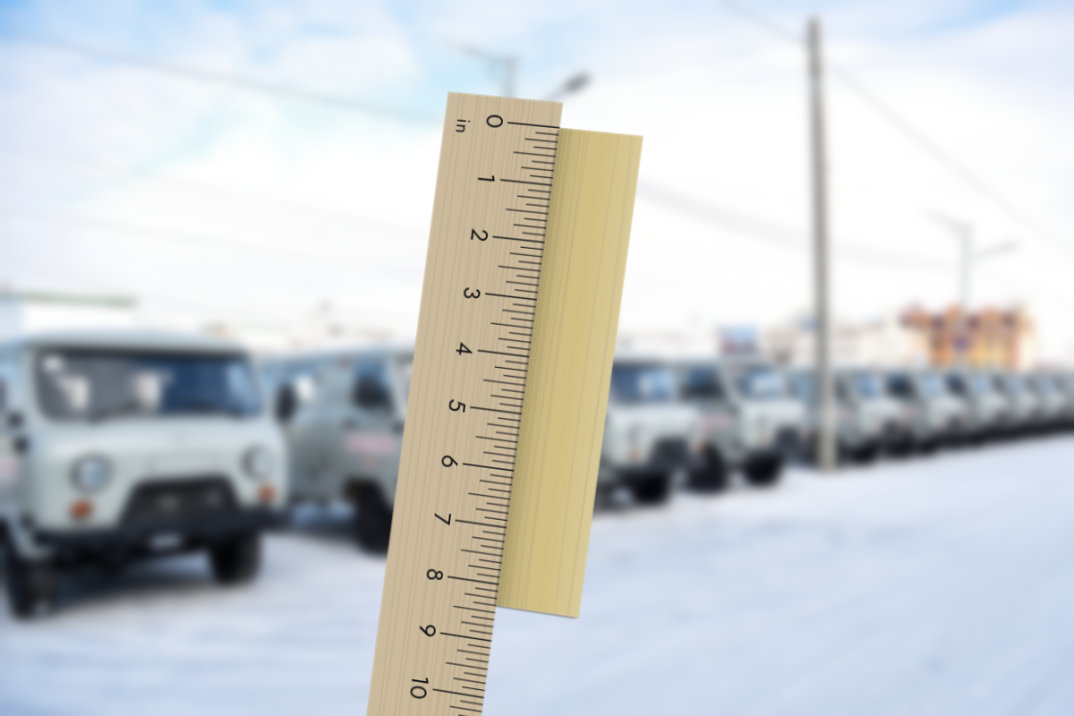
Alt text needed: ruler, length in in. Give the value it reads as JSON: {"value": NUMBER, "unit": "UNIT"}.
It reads {"value": 8.375, "unit": "in"}
